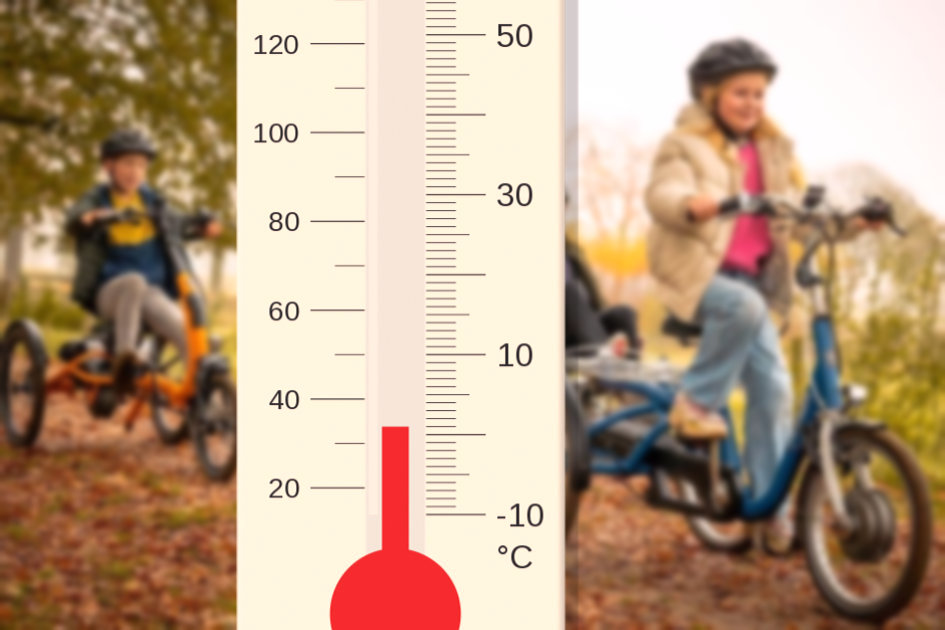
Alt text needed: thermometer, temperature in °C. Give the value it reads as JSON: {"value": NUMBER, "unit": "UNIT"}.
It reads {"value": 1, "unit": "°C"}
